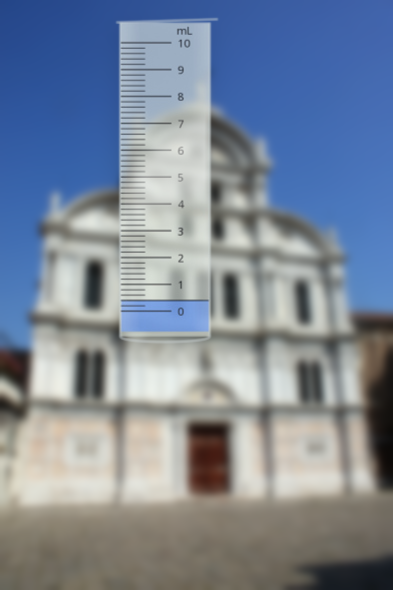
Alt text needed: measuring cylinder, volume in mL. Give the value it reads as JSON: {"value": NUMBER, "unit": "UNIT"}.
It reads {"value": 0.4, "unit": "mL"}
